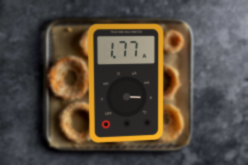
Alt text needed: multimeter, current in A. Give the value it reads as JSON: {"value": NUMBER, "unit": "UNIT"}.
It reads {"value": 1.77, "unit": "A"}
